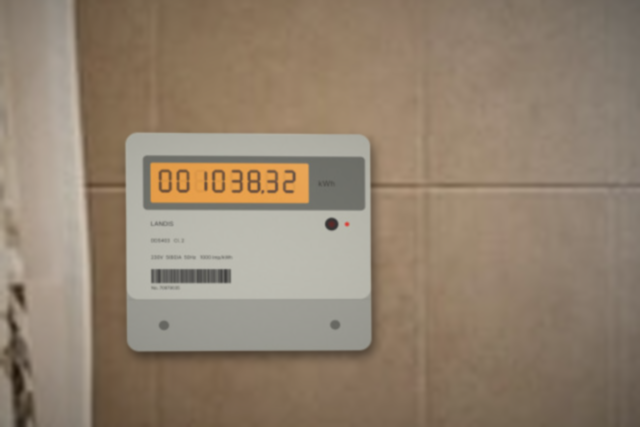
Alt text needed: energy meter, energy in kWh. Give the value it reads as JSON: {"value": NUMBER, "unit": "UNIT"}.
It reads {"value": 1038.32, "unit": "kWh"}
